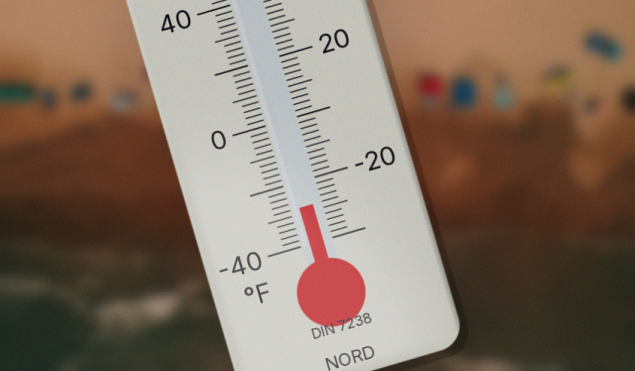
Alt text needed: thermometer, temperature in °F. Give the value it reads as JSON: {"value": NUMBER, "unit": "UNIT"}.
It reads {"value": -28, "unit": "°F"}
